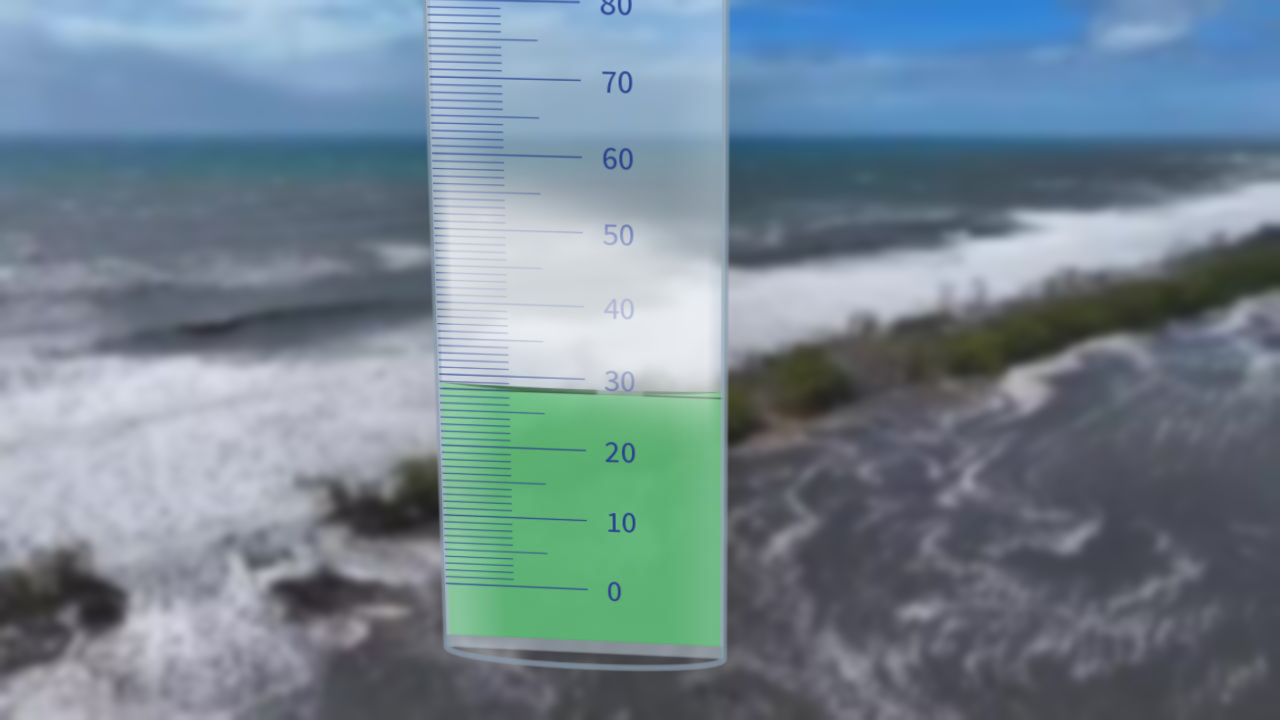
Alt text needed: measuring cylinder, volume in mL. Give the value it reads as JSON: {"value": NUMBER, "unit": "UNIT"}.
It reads {"value": 28, "unit": "mL"}
